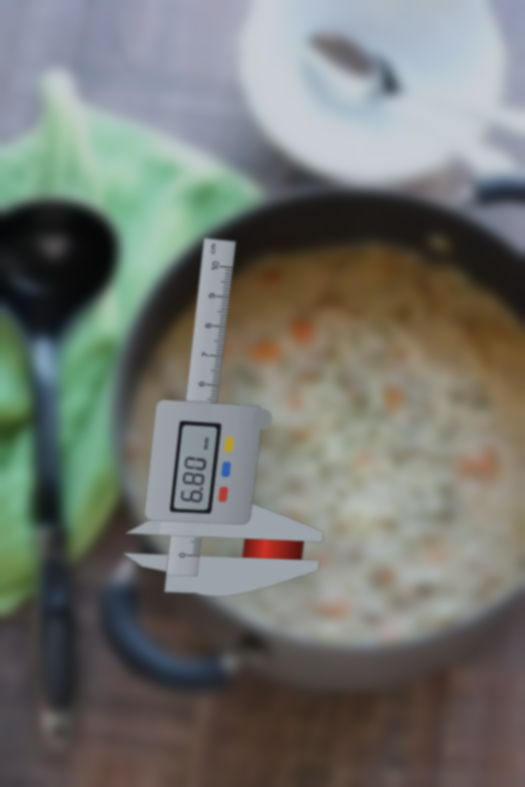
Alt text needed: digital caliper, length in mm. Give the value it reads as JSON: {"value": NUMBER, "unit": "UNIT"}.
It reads {"value": 6.80, "unit": "mm"}
